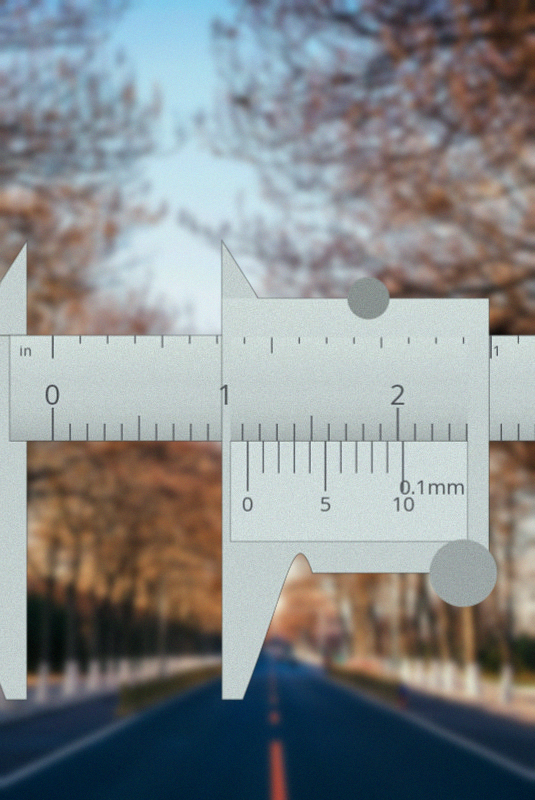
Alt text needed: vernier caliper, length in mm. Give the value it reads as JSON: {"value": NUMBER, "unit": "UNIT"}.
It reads {"value": 11.3, "unit": "mm"}
